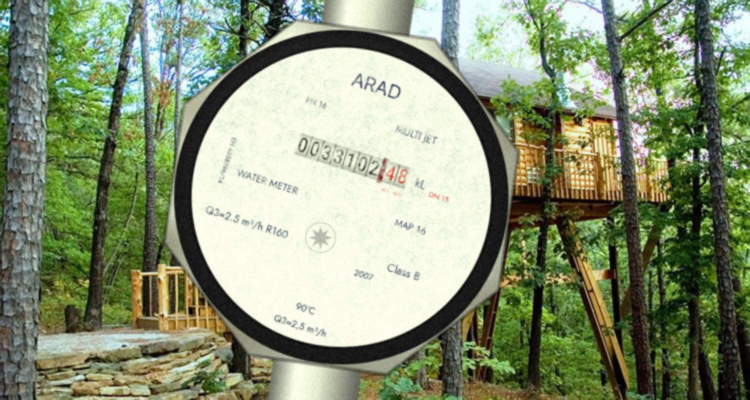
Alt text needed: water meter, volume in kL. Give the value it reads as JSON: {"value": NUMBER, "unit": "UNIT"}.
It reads {"value": 33102.48, "unit": "kL"}
